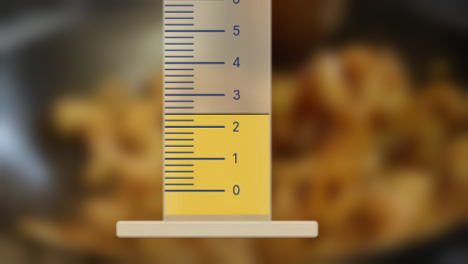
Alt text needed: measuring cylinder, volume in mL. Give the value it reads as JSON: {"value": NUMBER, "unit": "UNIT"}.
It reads {"value": 2.4, "unit": "mL"}
